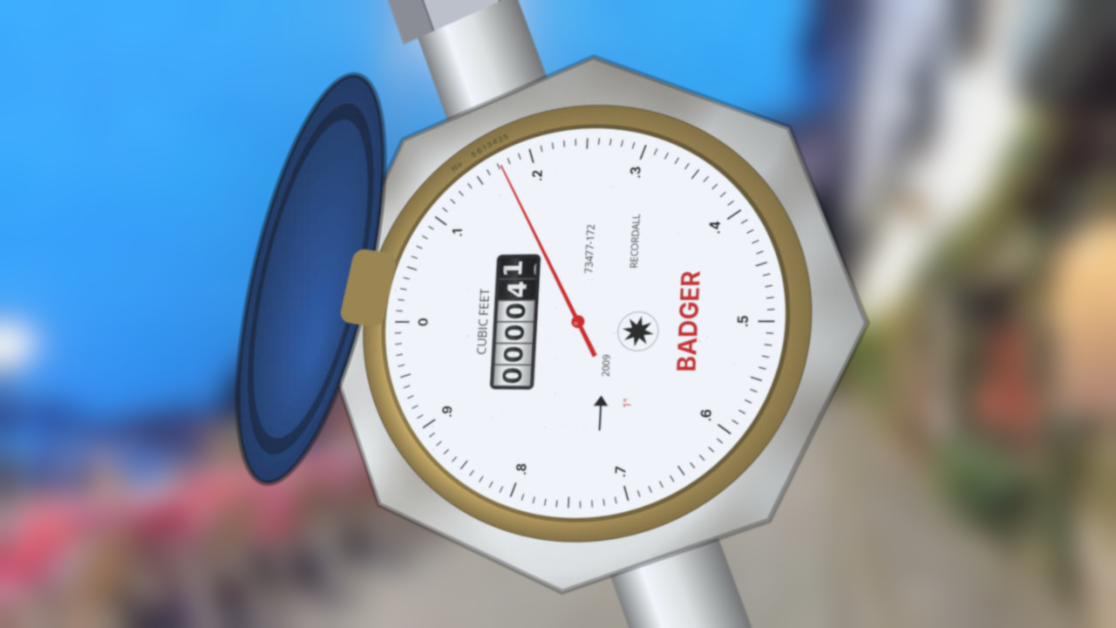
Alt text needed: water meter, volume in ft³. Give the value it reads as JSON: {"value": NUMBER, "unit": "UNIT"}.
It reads {"value": 41.17, "unit": "ft³"}
